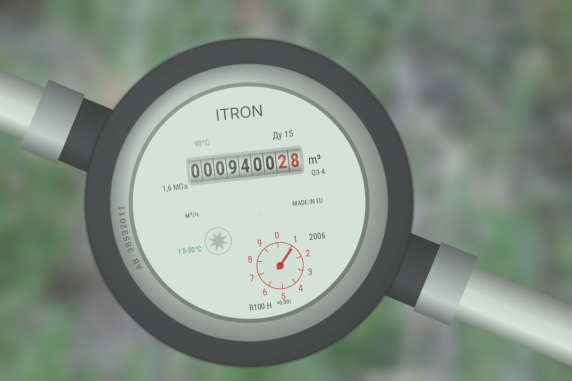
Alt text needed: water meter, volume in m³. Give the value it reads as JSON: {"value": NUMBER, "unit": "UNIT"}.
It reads {"value": 9400.281, "unit": "m³"}
